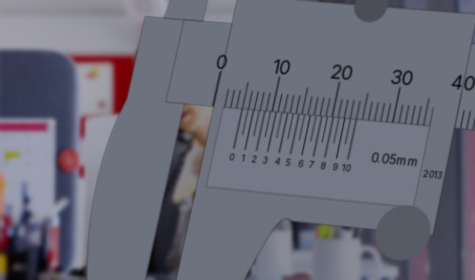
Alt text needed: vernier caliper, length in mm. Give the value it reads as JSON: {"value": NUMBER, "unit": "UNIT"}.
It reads {"value": 5.0, "unit": "mm"}
